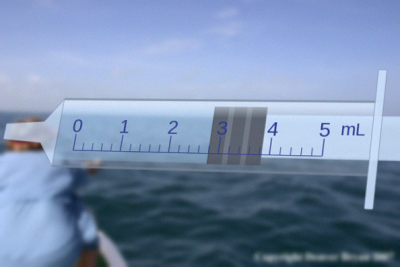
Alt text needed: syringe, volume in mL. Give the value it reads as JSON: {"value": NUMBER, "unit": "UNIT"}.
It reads {"value": 2.8, "unit": "mL"}
